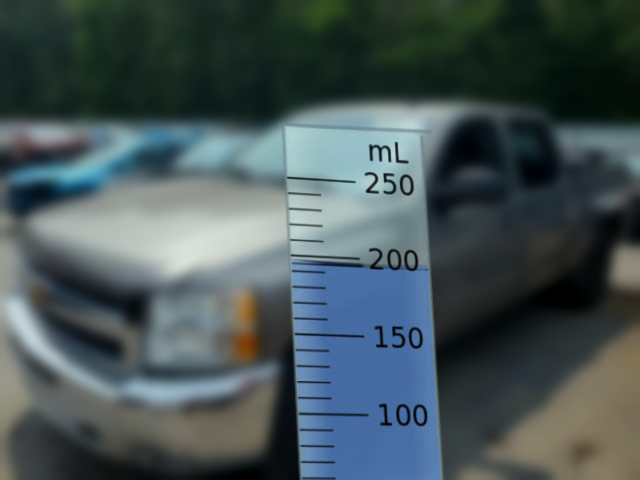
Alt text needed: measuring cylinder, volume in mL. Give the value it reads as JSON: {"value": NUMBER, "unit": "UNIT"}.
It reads {"value": 195, "unit": "mL"}
